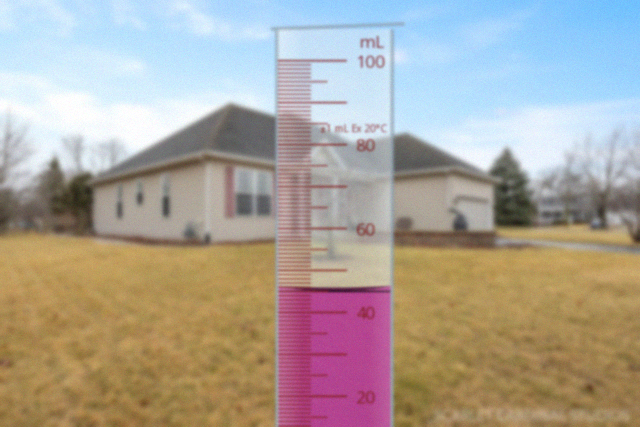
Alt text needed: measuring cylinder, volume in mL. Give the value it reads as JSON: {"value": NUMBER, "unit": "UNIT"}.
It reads {"value": 45, "unit": "mL"}
